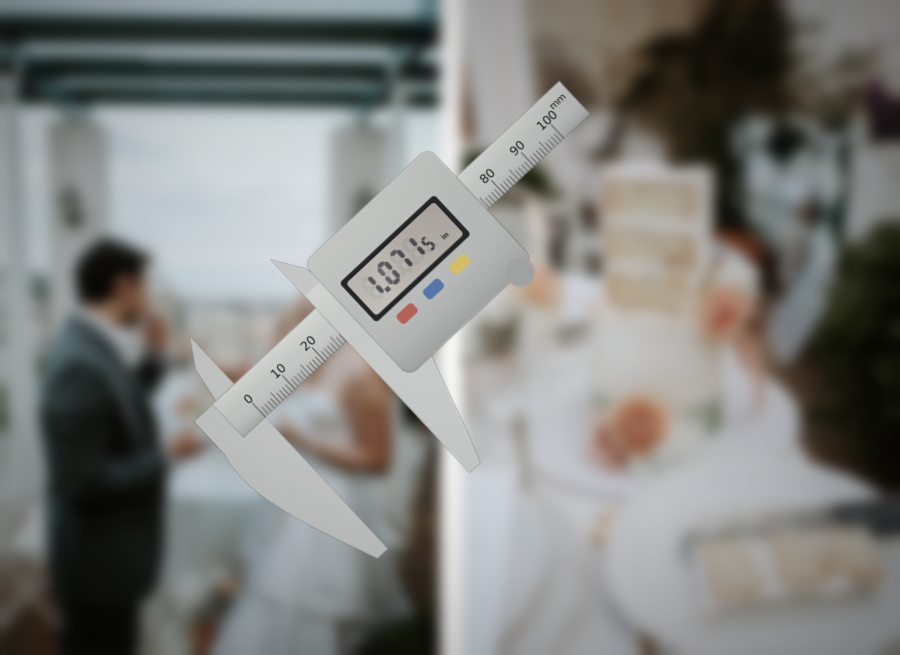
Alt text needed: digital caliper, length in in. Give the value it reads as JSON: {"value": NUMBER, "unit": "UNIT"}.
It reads {"value": 1.0715, "unit": "in"}
